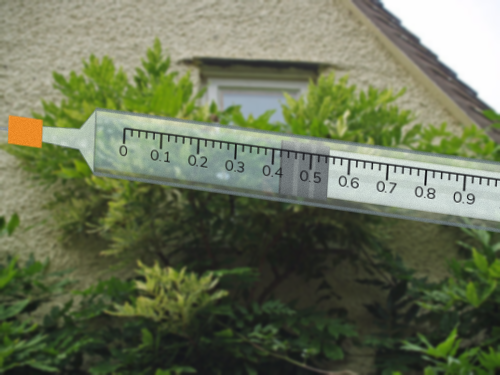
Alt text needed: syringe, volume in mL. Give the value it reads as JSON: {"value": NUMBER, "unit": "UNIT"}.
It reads {"value": 0.42, "unit": "mL"}
